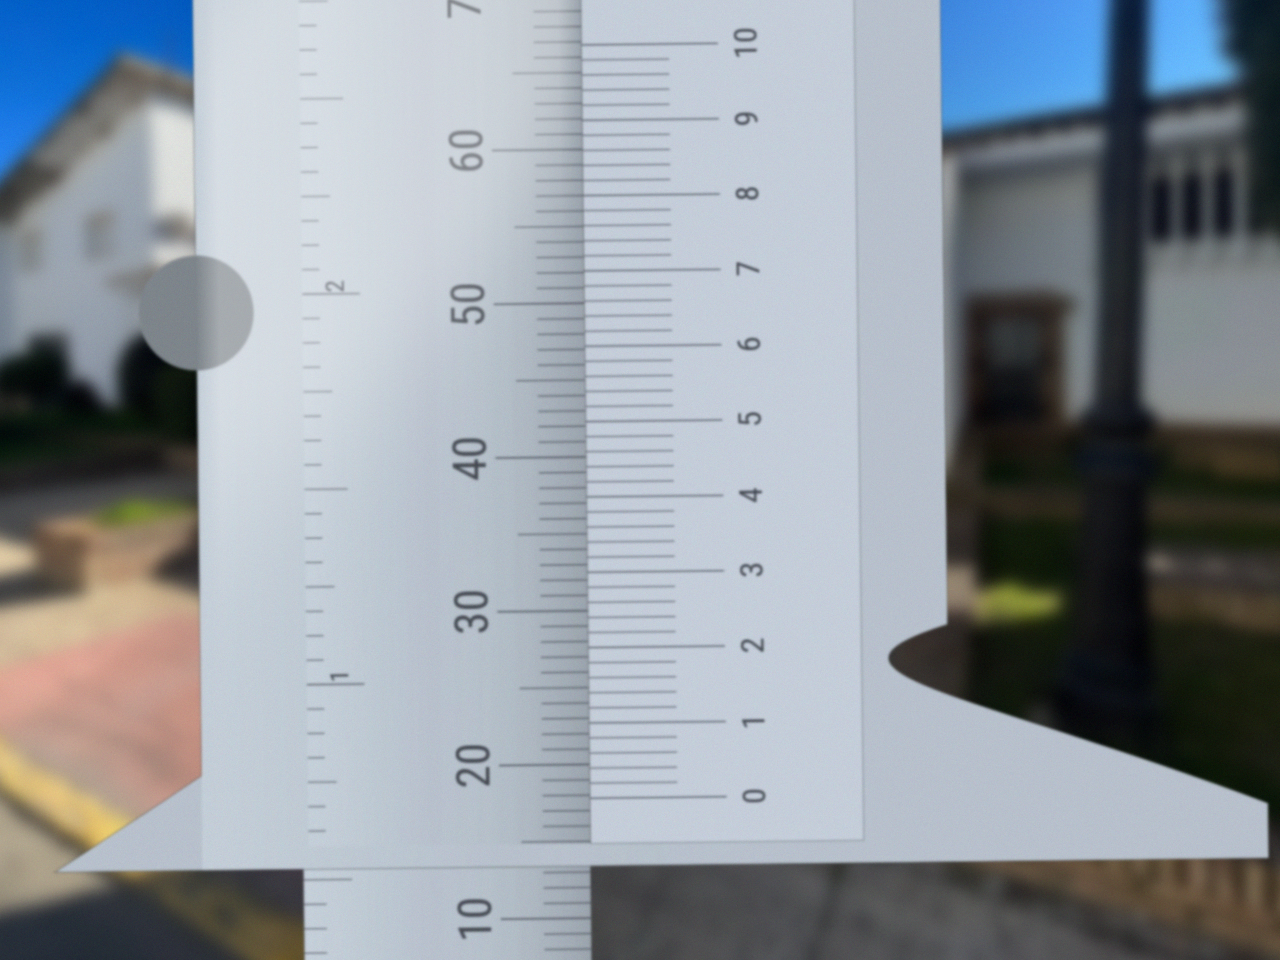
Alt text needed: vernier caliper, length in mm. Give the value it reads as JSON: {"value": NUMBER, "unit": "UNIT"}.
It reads {"value": 17.8, "unit": "mm"}
